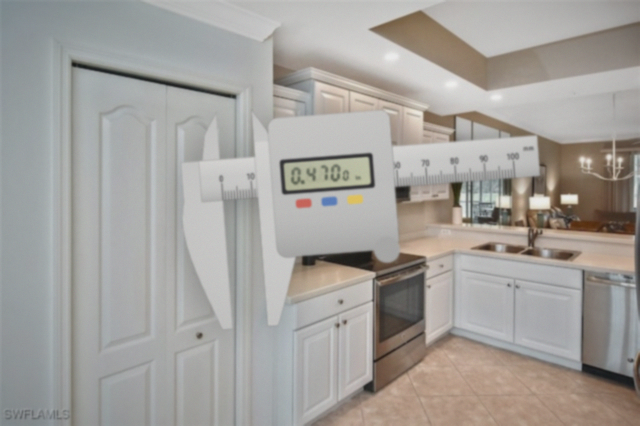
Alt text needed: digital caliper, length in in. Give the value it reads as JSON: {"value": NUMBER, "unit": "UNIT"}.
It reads {"value": 0.4700, "unit": "in"}
